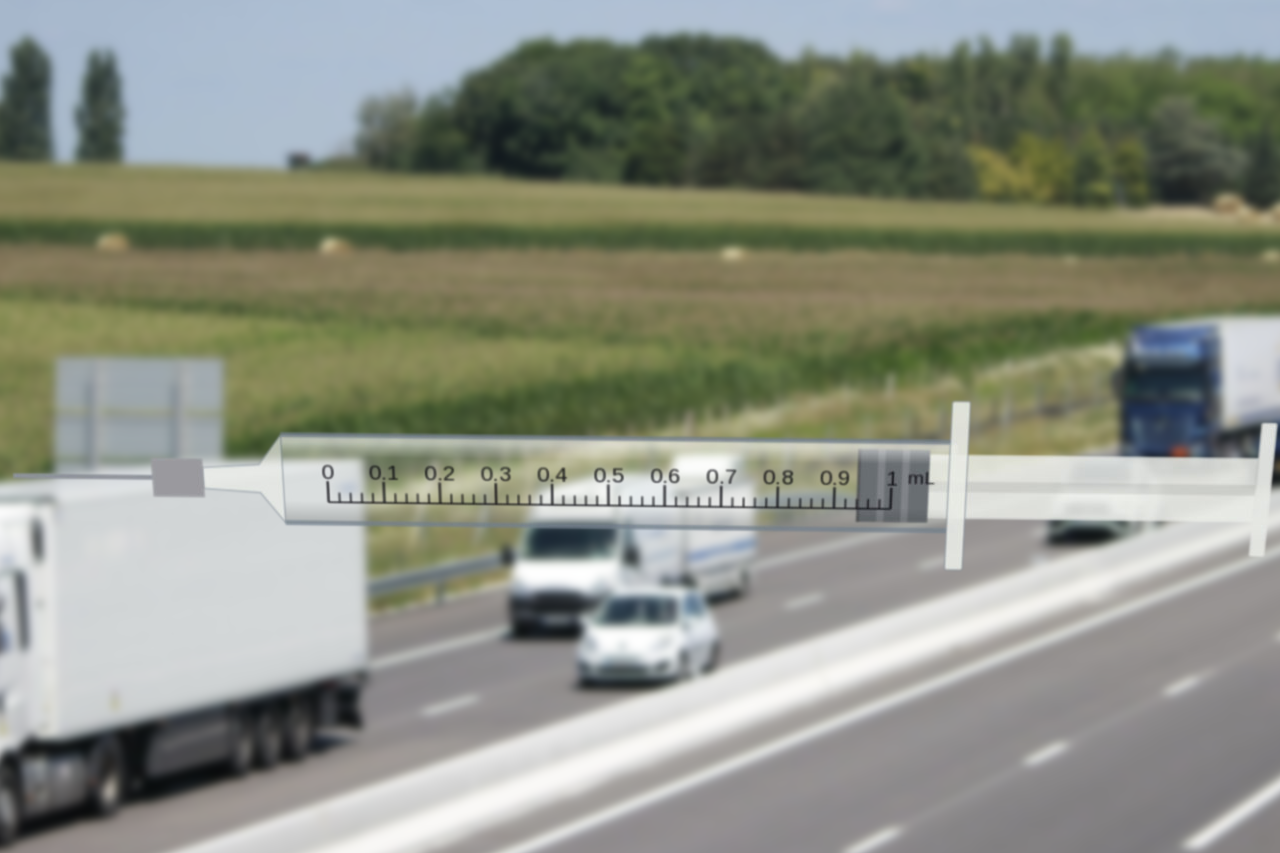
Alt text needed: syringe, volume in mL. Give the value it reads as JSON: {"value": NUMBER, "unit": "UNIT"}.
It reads {"value": 0.94, "unit": "mL"}
